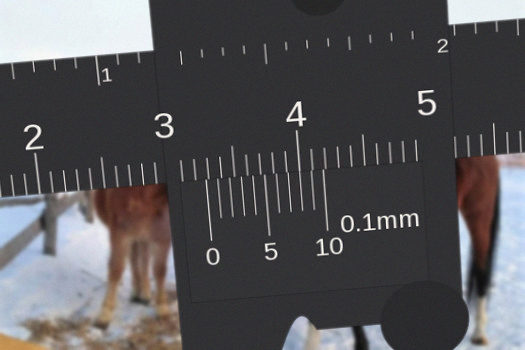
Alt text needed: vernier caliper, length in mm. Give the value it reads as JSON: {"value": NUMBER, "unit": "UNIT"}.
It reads {"value": 32.8, "unit": "mm"}
